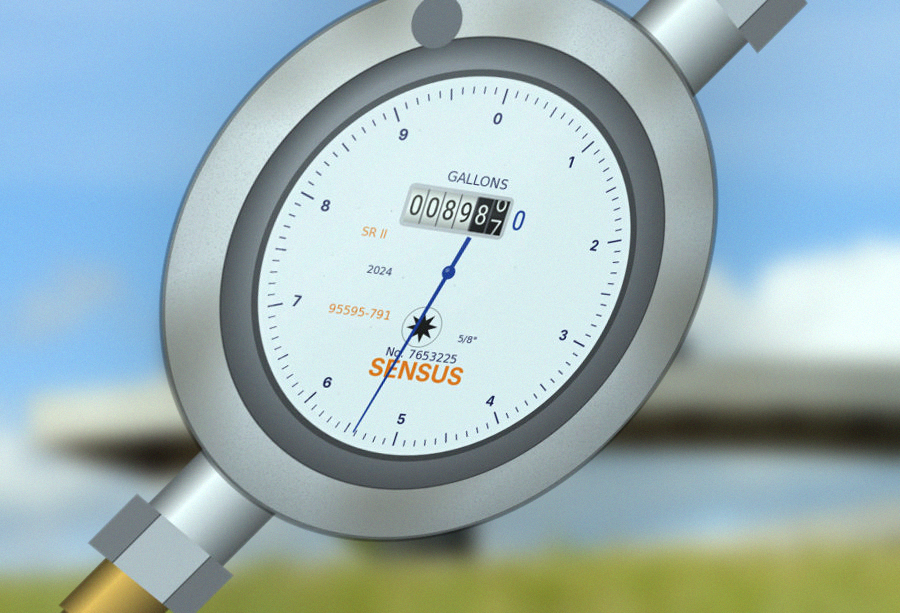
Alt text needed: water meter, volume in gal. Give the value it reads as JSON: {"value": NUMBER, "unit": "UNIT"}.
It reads {"value": 89865.4, "unit": "gal"}
